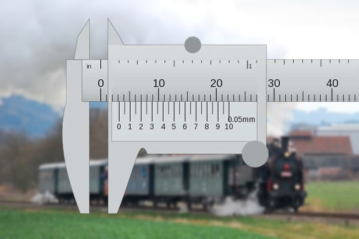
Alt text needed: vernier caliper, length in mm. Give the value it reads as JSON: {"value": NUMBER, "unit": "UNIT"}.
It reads {"value": 3.2, "unit": "mm"}
